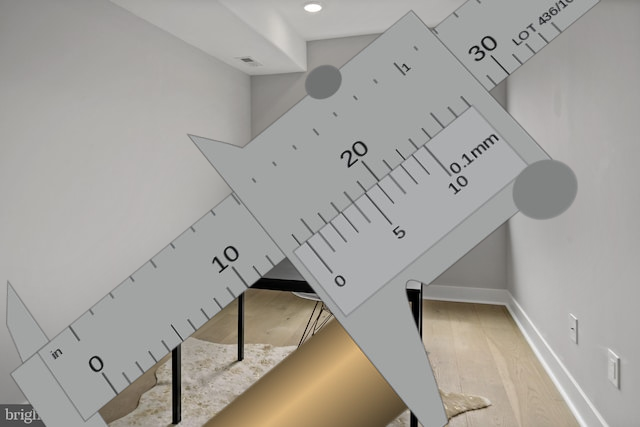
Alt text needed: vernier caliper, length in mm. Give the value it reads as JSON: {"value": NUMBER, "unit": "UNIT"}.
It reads {"value": 14.4, "unit": "mm"}
